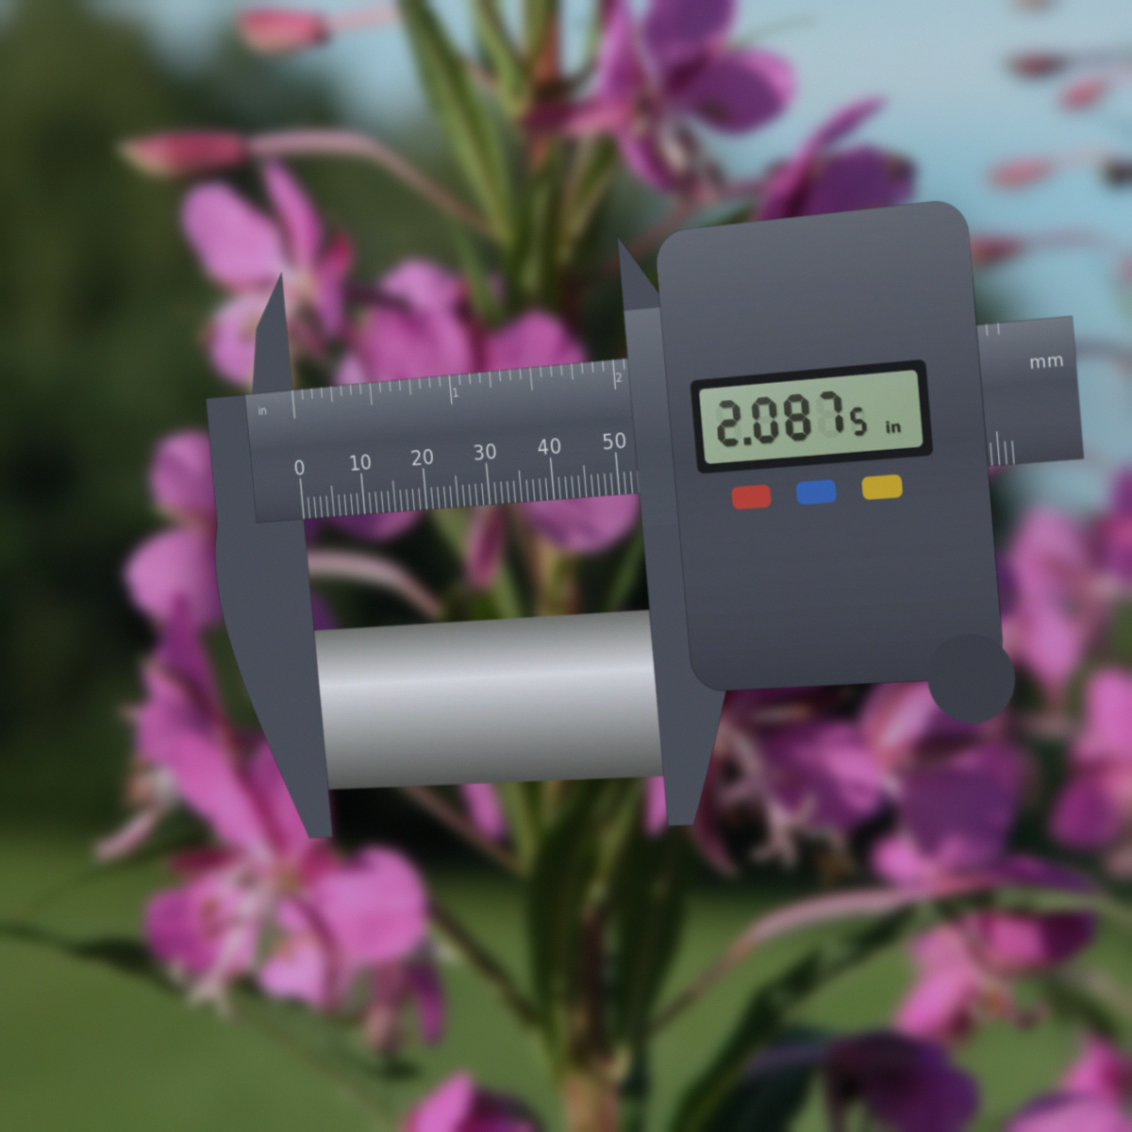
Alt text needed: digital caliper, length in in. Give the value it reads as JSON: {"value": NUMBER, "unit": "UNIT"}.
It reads {"value": 2.0875, "unit": "in"}
